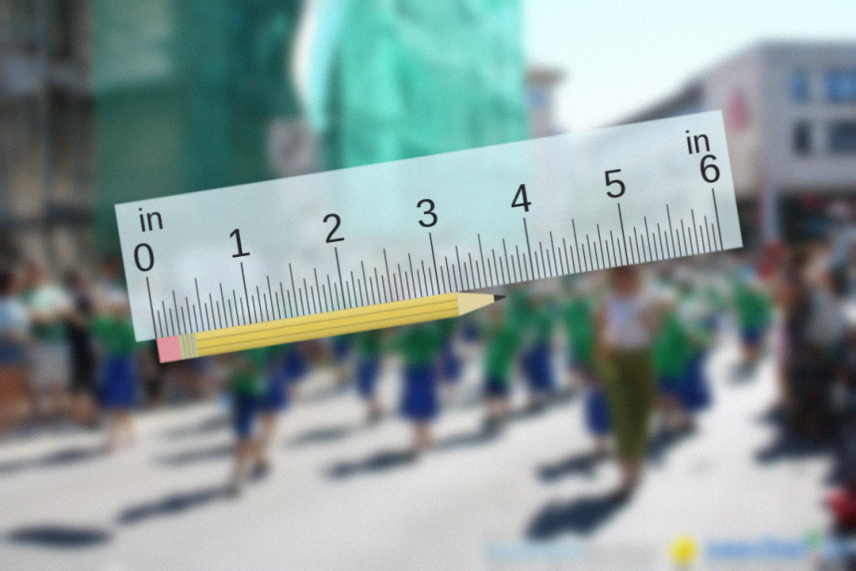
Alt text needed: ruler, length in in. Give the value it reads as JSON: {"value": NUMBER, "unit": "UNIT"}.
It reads {"value": 3.6875, "unit": "in"}
